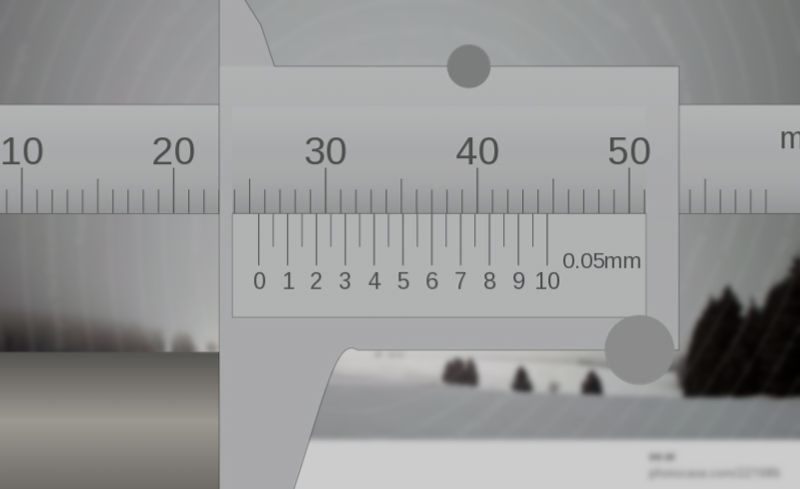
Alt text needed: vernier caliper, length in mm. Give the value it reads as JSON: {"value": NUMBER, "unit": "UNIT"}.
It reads {"value": 25.6, "unit": "mm"}
